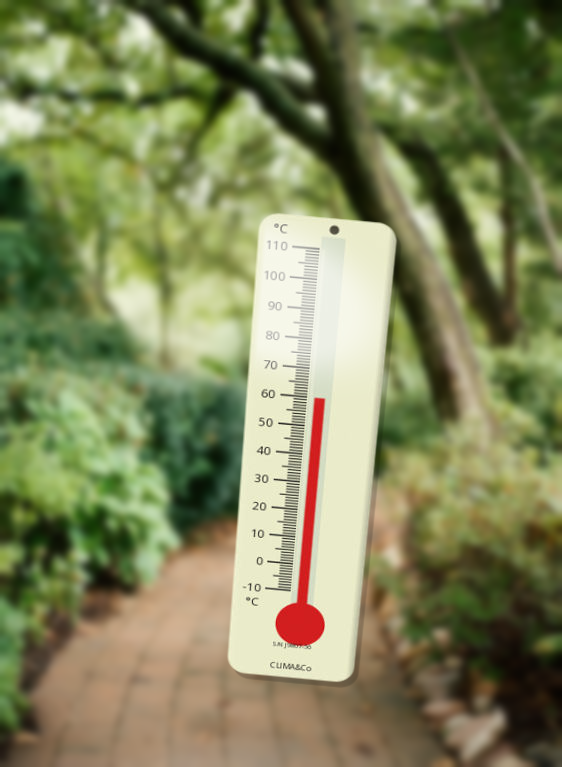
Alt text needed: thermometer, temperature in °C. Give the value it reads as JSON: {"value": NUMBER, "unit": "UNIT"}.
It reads {"value": 60, "unit": "°C"}
